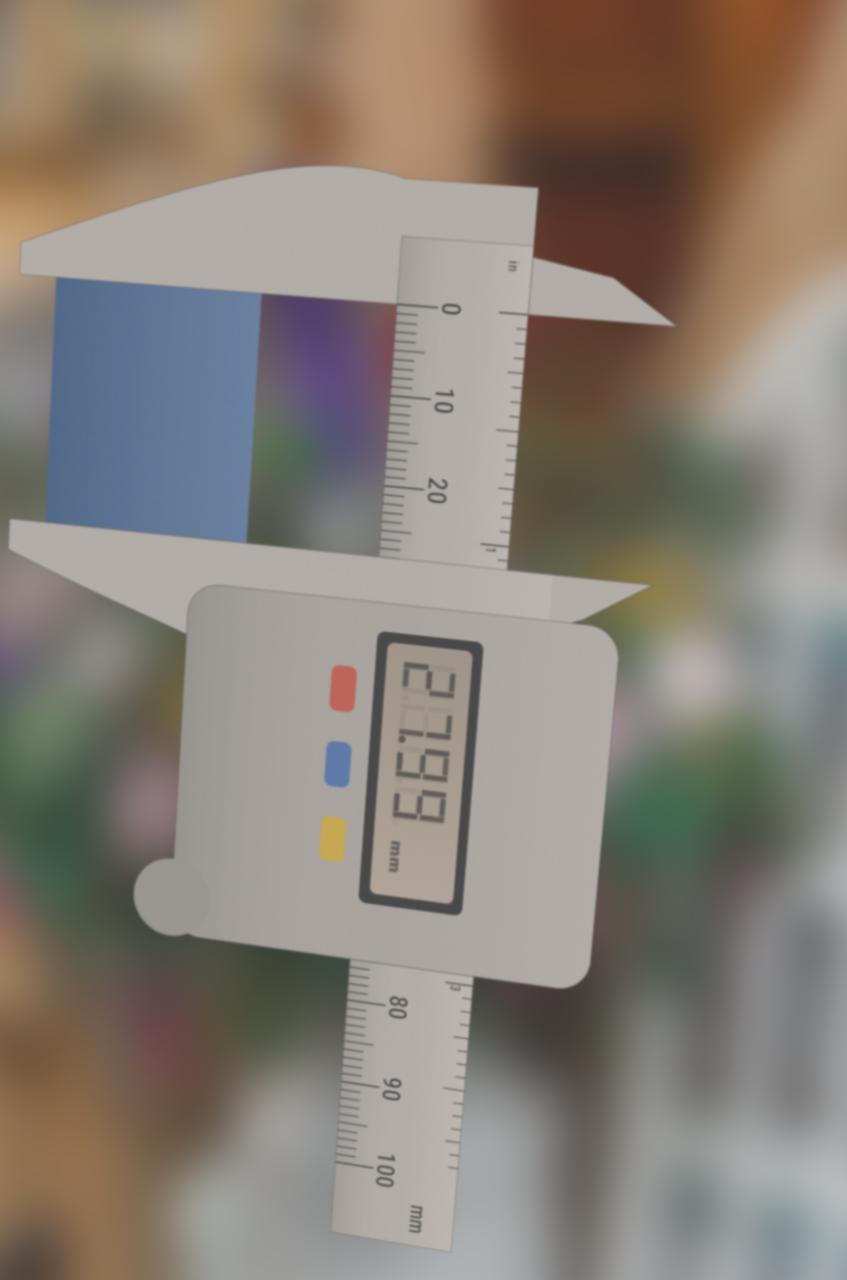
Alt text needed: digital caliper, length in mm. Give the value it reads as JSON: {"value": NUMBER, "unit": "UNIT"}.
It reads {"value": 27.99, "unit": "mm"}
